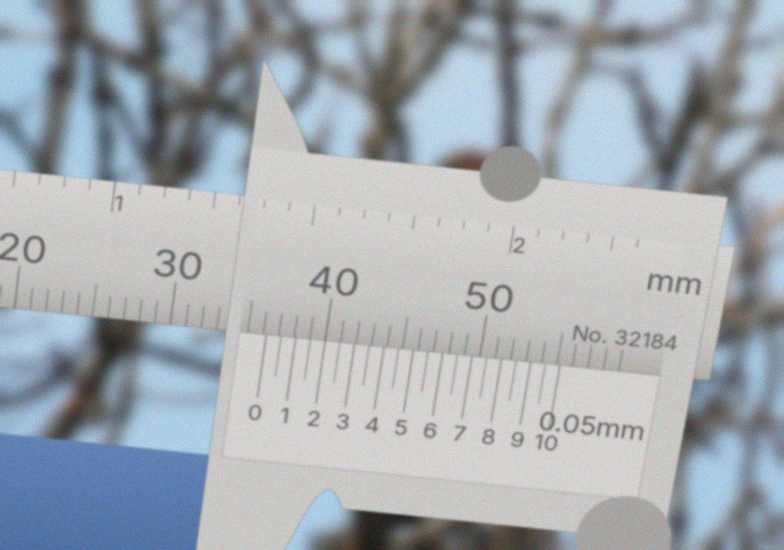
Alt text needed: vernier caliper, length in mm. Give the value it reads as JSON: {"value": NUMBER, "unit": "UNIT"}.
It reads {"value": 36.2, "unit": "mm"}
